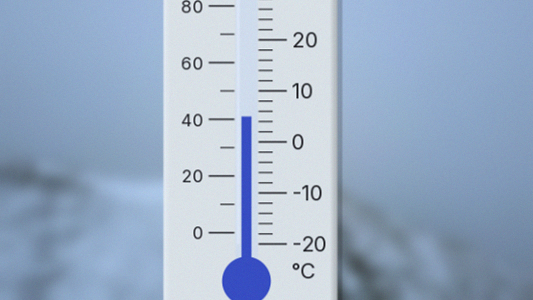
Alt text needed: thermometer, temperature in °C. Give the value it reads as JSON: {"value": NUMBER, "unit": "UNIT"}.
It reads {"value": 5, "unit": "°C"}
